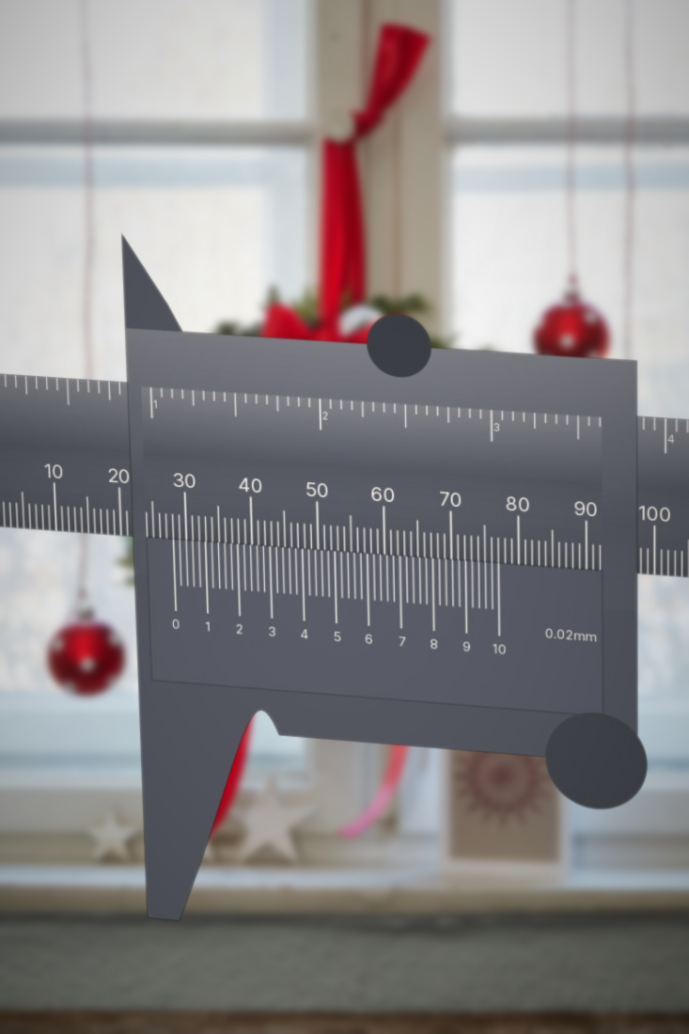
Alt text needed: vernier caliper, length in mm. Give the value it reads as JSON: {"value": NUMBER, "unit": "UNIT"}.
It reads {"value": 28.0, "unit": "mm"}
